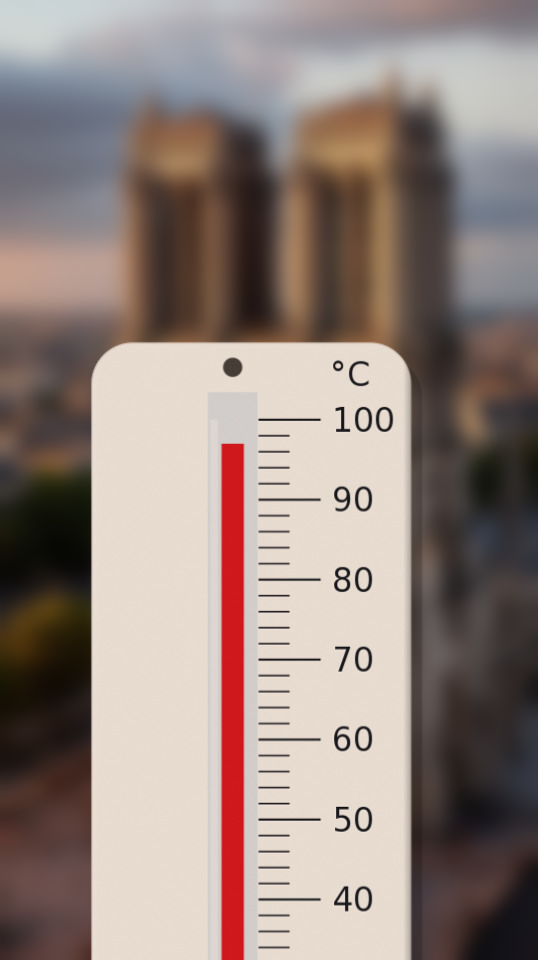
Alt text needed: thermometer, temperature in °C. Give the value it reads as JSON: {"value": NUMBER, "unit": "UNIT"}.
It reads {"value": 97, "unit": "°C"}
